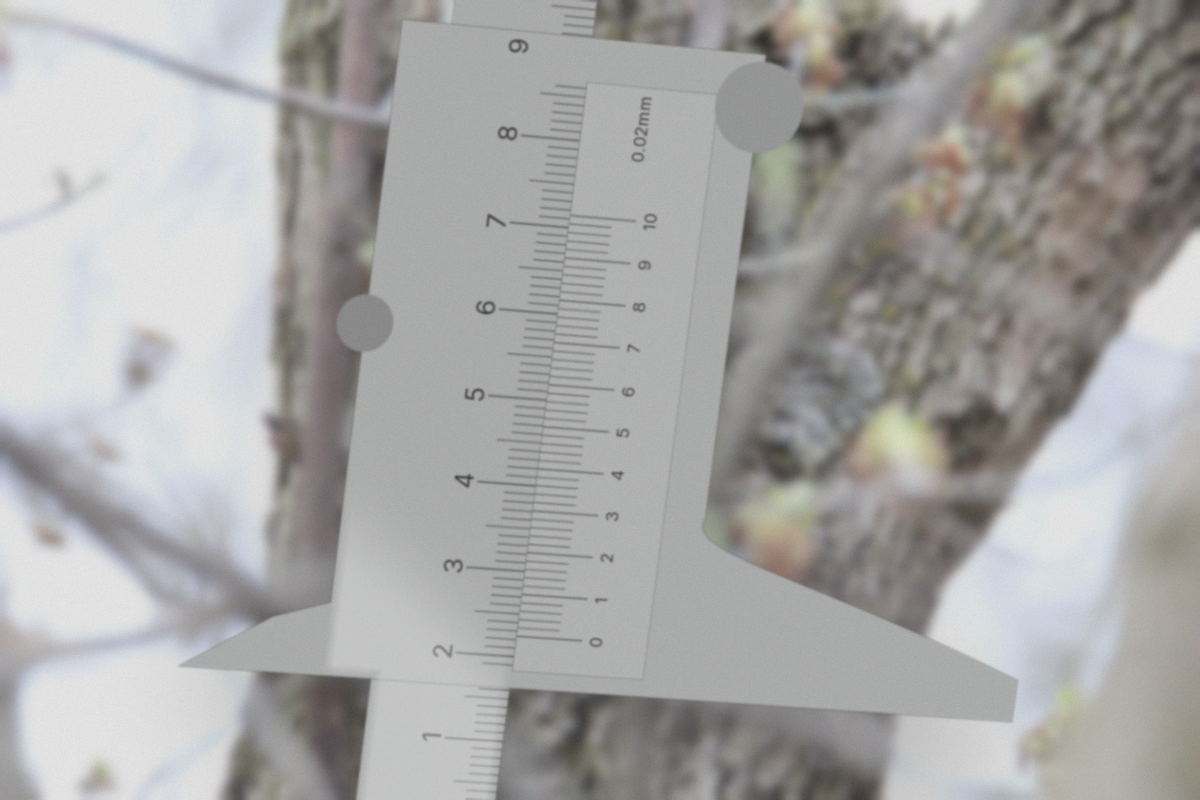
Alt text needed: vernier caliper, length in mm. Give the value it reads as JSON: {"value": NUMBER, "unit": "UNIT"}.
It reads {"value": 22.4, "unit": "mm"}
